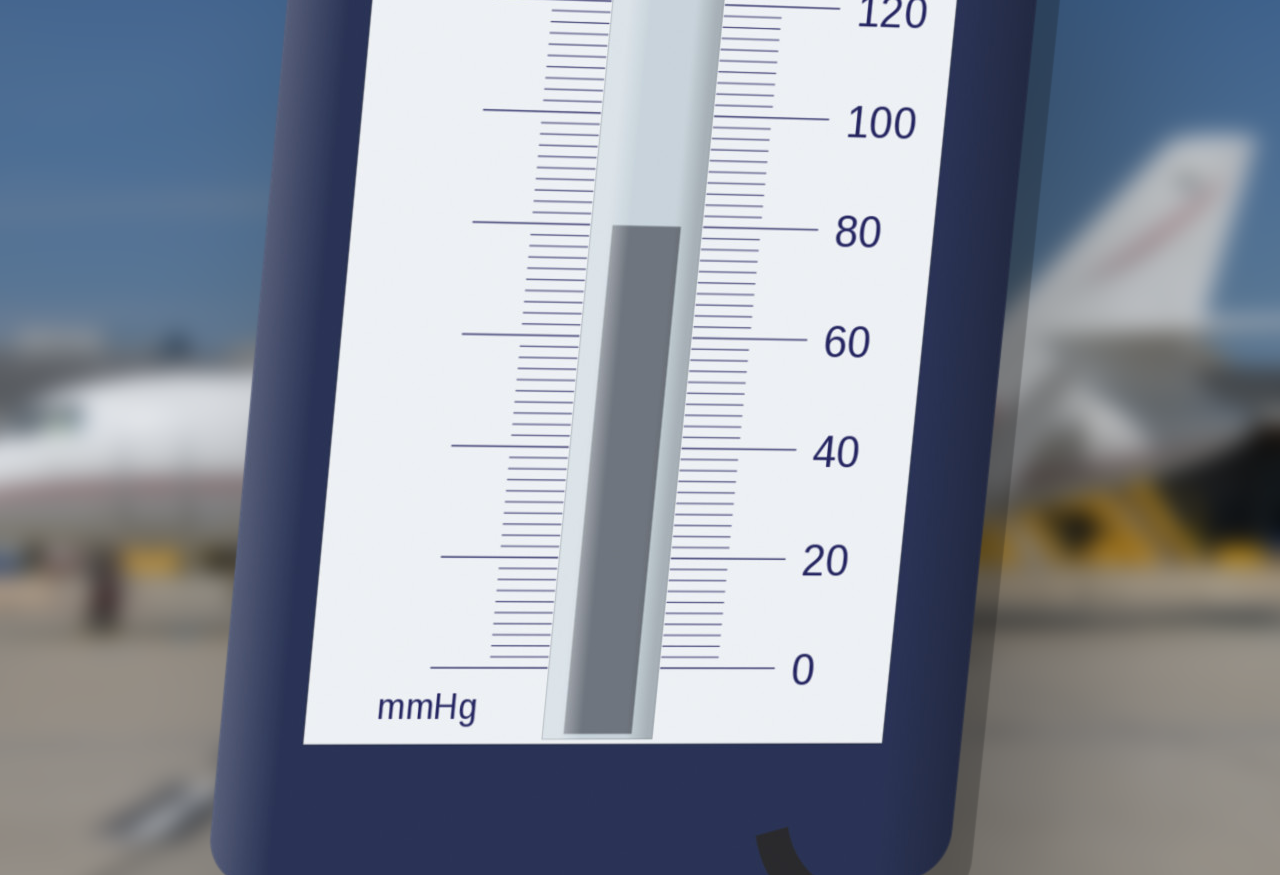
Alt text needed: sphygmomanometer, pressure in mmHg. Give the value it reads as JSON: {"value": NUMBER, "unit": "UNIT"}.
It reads {"value": 80, "unit": "mmHg"}
